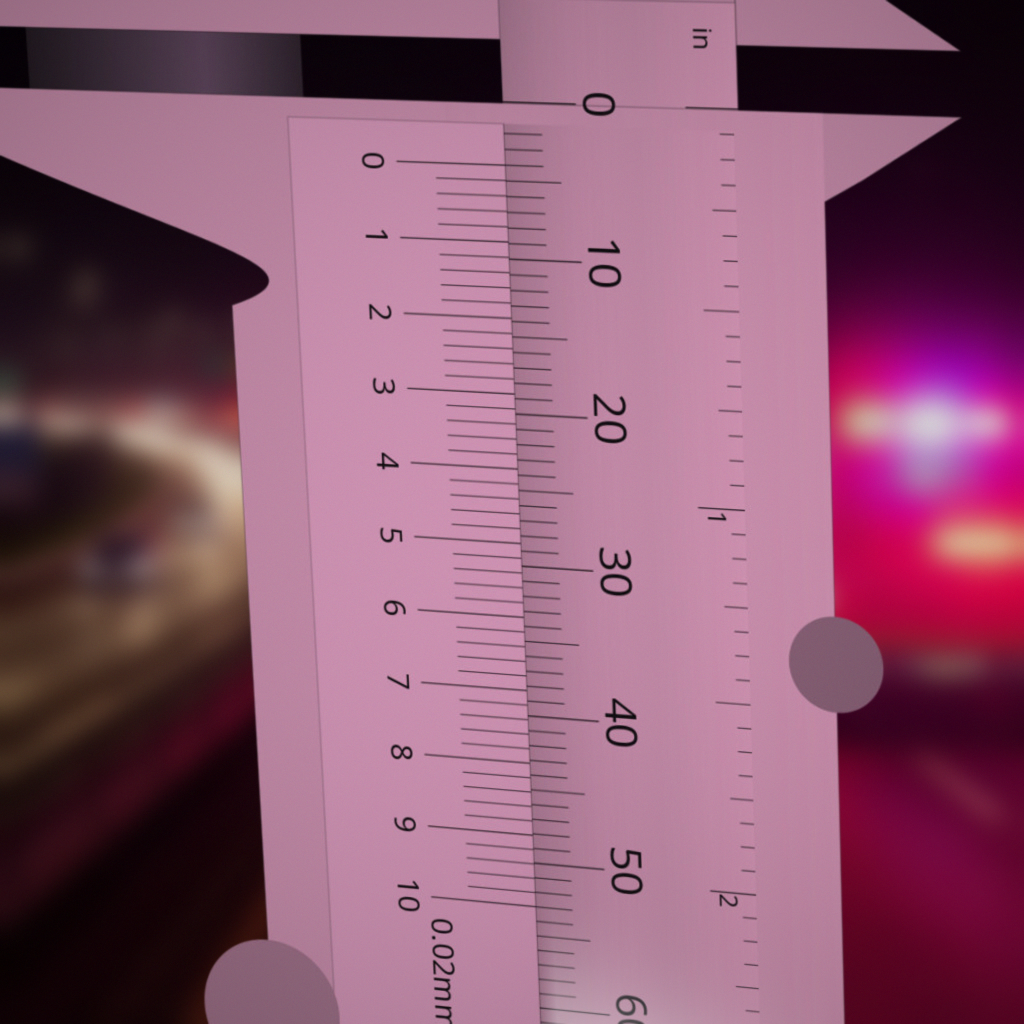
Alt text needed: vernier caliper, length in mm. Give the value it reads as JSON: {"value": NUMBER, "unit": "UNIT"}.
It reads {"value": 4.0, "unit": "mm"}
